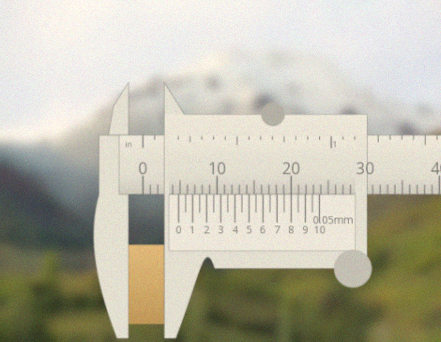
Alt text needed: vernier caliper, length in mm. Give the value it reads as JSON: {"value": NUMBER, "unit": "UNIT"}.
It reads {"value": 4.8, "unit": "mm"}
